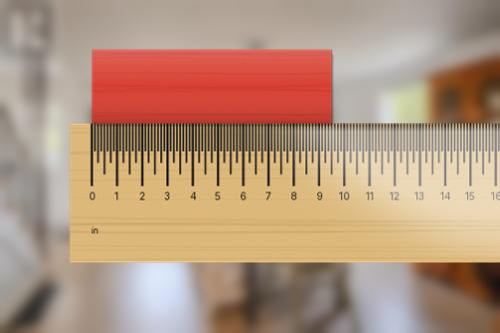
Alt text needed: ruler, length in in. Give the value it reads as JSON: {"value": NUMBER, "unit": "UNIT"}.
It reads {"value": 9.5, "unit": "in"}
